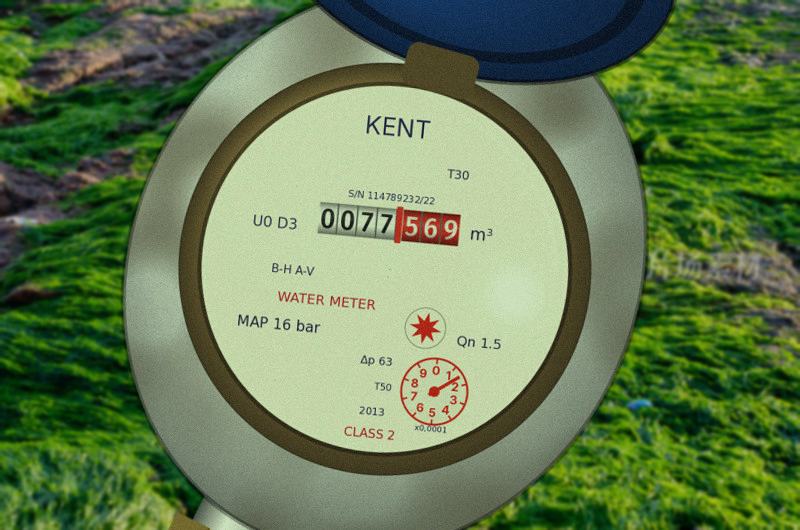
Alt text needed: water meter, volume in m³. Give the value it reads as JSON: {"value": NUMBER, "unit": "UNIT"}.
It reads {"value": 77.5691, "unit": "m³"}
